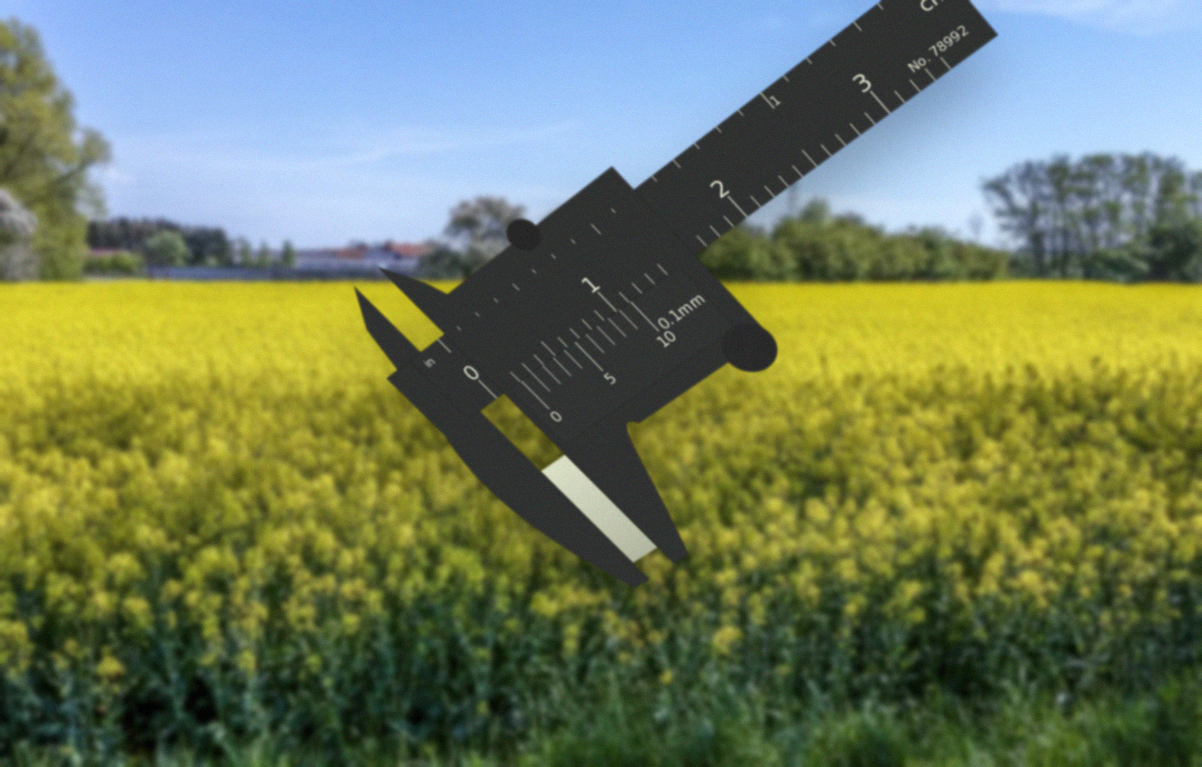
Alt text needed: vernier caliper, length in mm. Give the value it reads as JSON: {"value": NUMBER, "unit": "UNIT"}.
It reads {"value": 2.1, "unit": "mm"}
